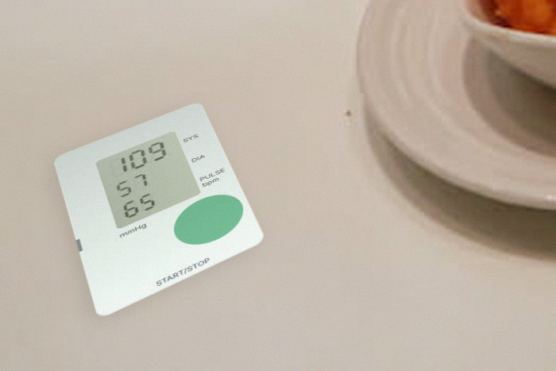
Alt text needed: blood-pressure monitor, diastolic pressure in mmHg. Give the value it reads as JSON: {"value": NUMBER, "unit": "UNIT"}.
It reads {"value": 57, "unit": "mmHg"}
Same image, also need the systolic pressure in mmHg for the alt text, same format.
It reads {"value": 109, "unit": "mmHg"}
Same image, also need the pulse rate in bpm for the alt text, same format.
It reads {"value": 65, "unit": "bpm"}
